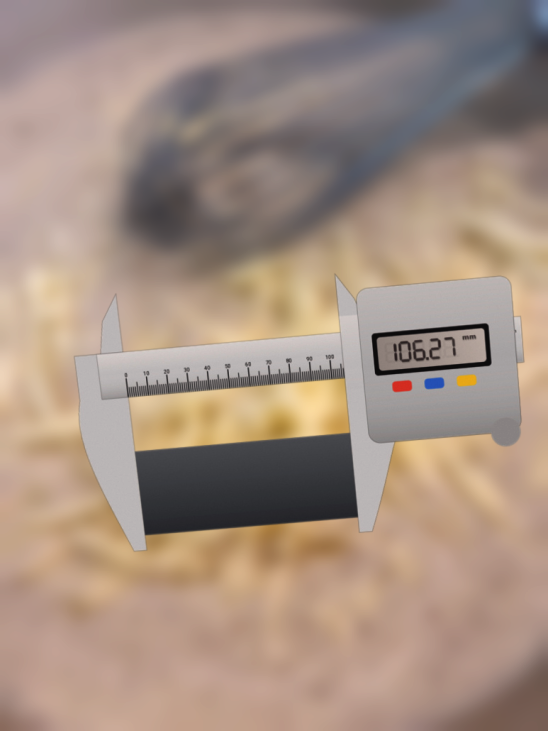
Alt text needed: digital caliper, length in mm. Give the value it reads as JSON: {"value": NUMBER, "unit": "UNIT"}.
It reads {"value": 106.27, "unit": "mm"}
